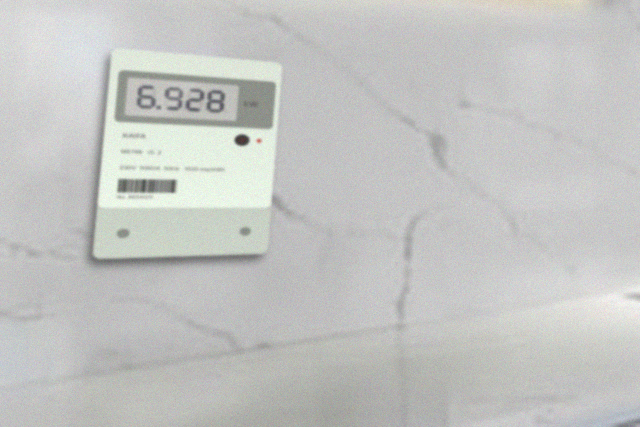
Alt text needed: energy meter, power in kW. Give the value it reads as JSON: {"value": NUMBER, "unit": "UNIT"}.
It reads {"value": 6.928, "unit": "kW"}
